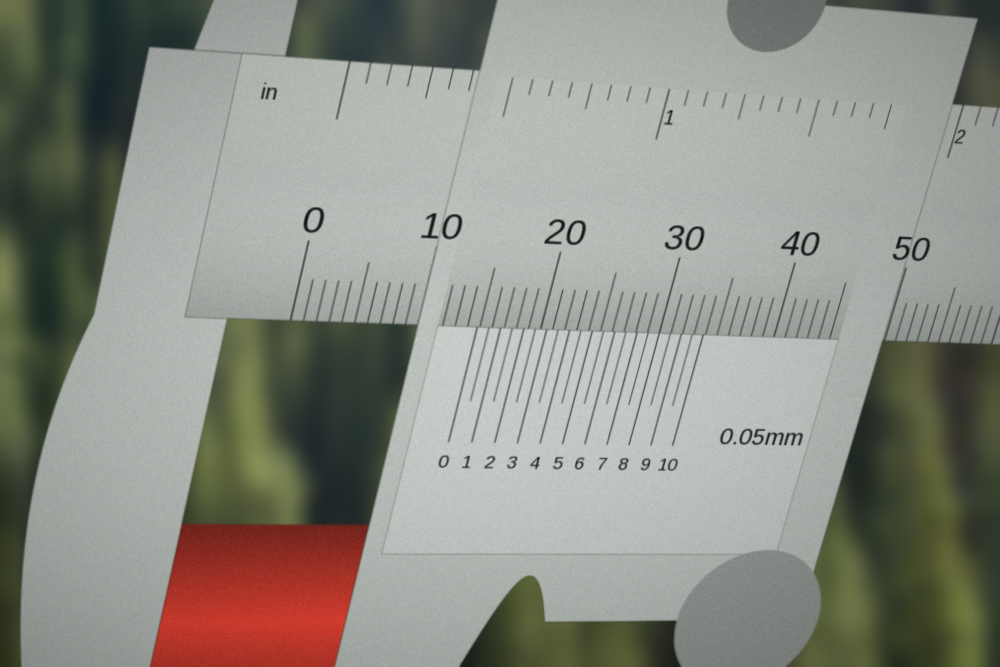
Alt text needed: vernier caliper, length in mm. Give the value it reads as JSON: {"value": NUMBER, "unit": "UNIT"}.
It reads {"value": 14.8, "unit": "mm"}
